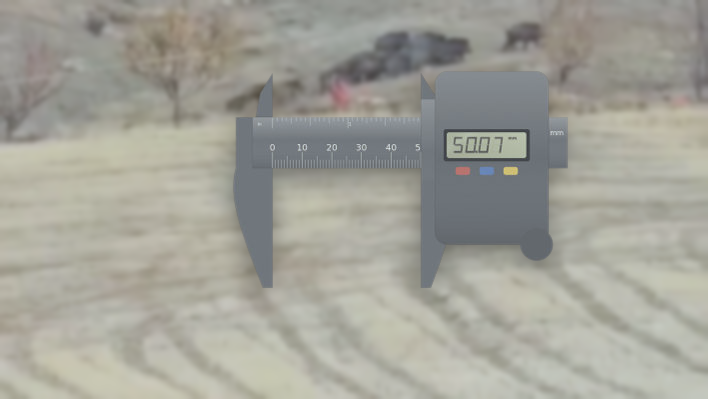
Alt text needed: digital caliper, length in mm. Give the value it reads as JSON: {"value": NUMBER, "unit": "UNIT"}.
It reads {"value": 50.07, "unit": "mm"}
